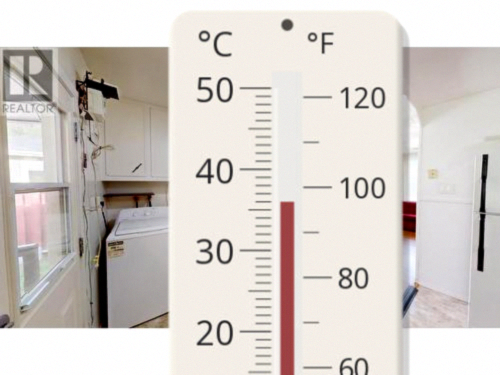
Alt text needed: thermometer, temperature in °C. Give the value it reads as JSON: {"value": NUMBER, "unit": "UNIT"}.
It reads {"value": 36, "unit": "°C"}
